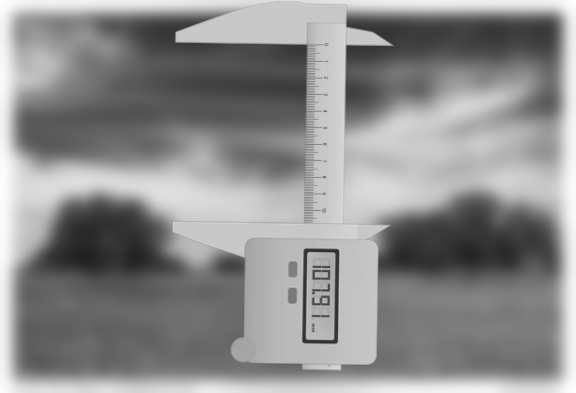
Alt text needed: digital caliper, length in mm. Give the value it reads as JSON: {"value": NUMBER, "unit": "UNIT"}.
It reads {"value": 107.91, "unit": "mm"}
